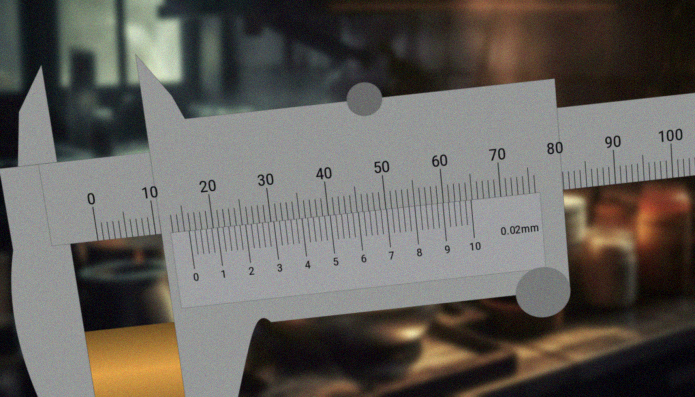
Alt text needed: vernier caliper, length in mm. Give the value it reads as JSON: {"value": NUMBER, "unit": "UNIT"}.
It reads {"value": 15.8, "unit": "mm"}
